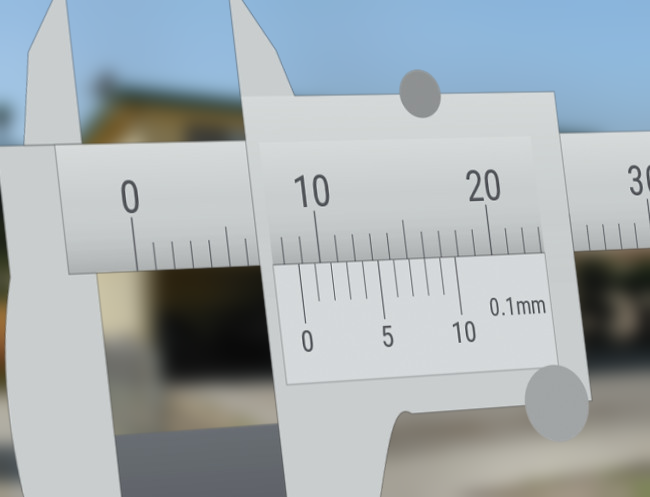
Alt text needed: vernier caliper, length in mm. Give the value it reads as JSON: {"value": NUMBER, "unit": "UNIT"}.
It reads {"value": 8.8, "unit": "mm"}
